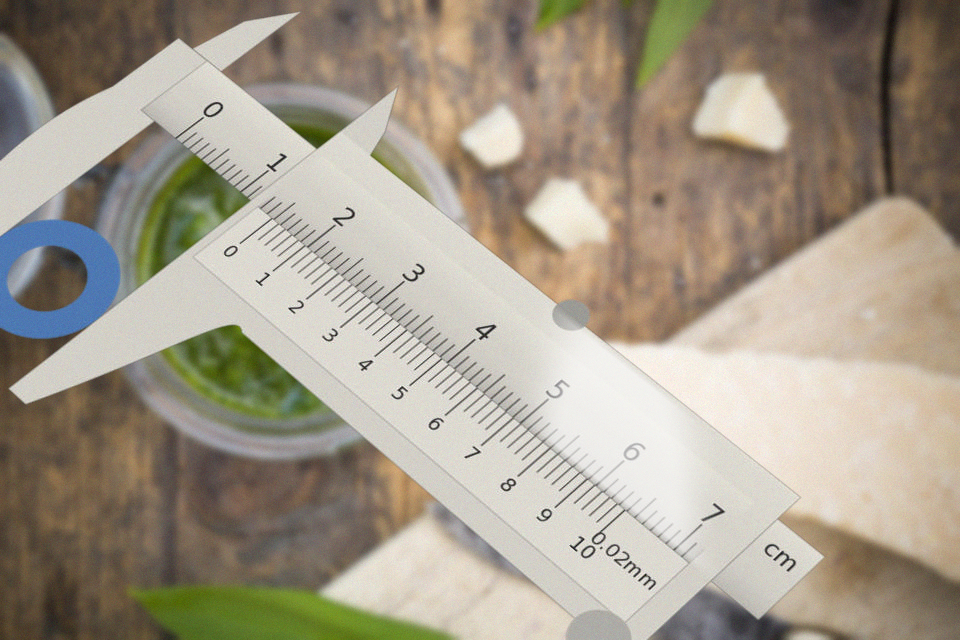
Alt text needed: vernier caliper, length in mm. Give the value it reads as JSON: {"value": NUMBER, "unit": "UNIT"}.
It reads {"value": 14.8, "unit": "mm"}
